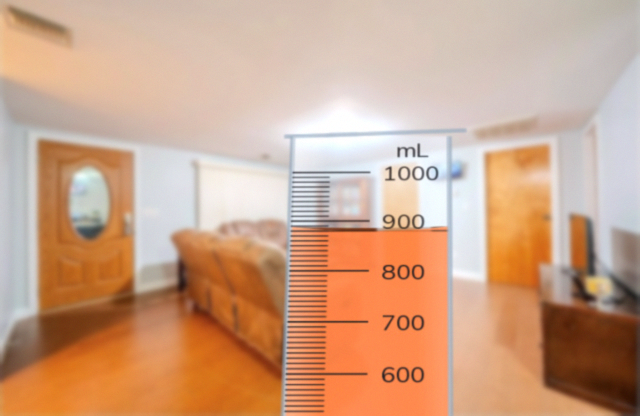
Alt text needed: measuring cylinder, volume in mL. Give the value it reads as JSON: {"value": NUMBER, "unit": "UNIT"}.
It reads {"value": 880, "unit": "mL"}
